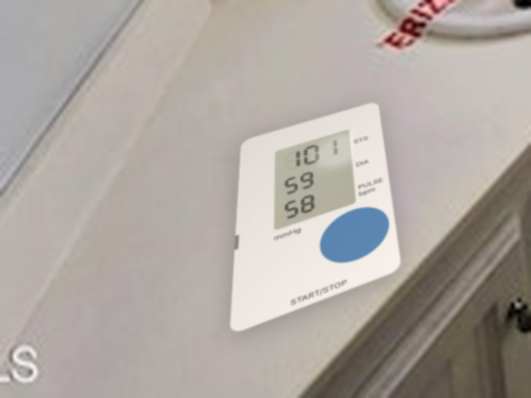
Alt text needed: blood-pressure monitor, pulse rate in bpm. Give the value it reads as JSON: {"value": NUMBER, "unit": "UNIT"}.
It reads {"value": 58, "unit": "bpm"}
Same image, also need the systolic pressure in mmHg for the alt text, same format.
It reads {"value": 101, "unit": "mmHg"}
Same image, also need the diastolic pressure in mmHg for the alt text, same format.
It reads {"value": 59, "unit": "mmHg"}
